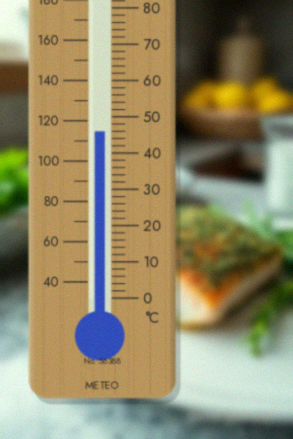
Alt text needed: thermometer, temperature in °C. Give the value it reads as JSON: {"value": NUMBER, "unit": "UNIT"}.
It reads {"value": 46, "unit": "°C"}
